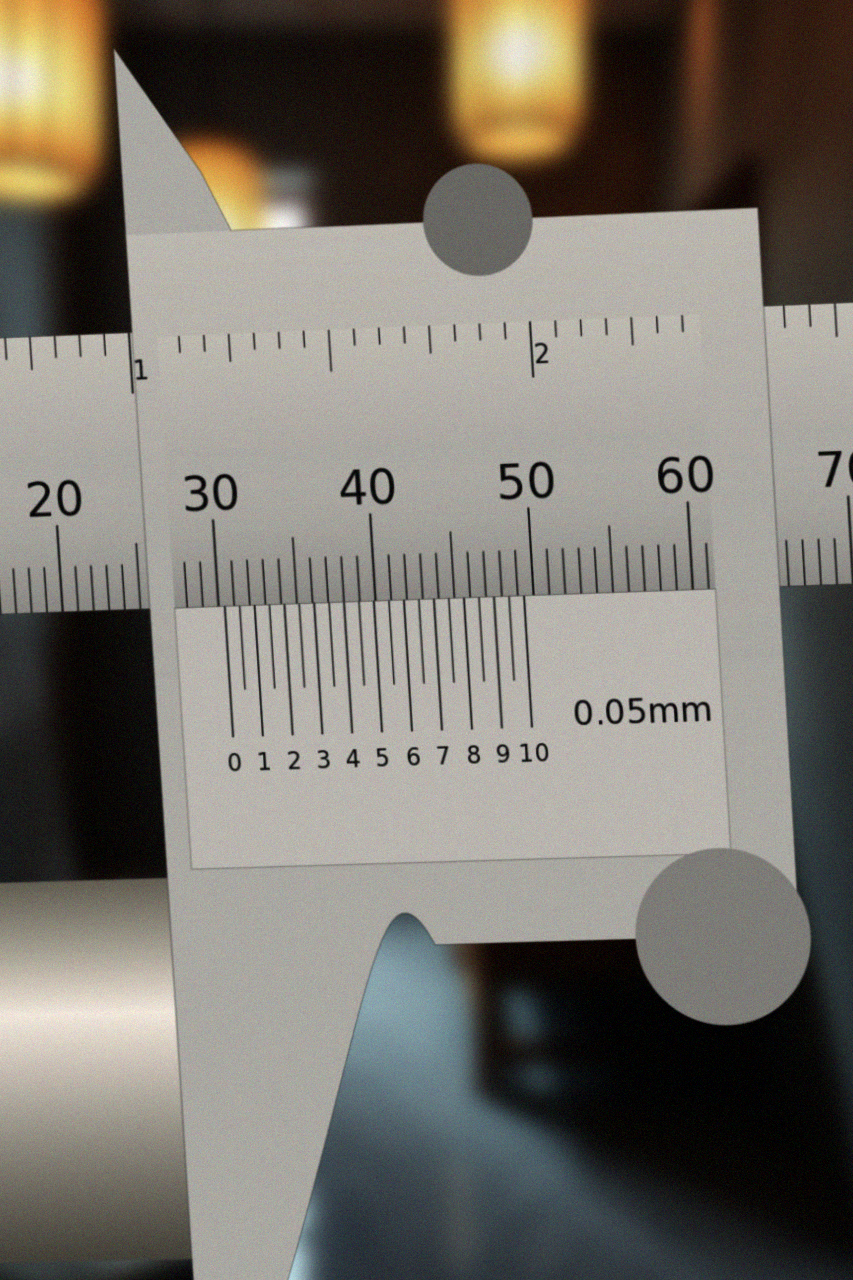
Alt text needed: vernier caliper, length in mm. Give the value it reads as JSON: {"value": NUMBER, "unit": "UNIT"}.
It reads {"value": 30.4, "unit": "mm"}
